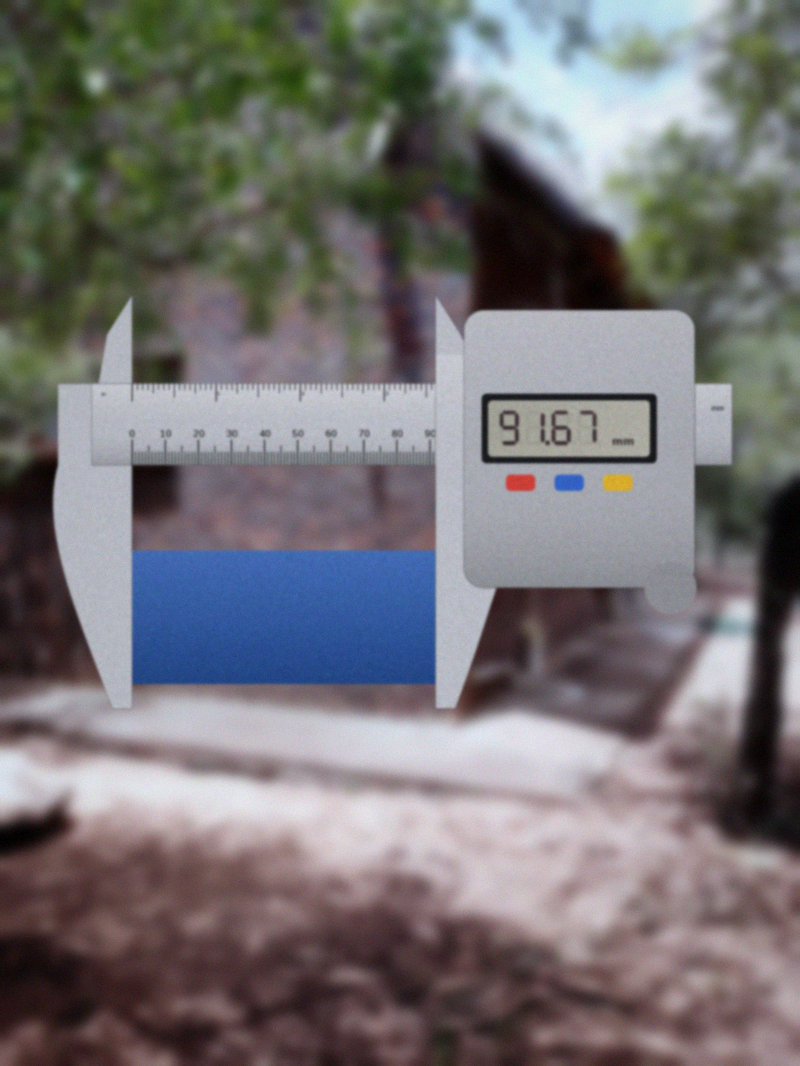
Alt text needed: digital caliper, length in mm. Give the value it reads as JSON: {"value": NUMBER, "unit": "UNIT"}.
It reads {"value": 91.67, "unit": "mm"}
